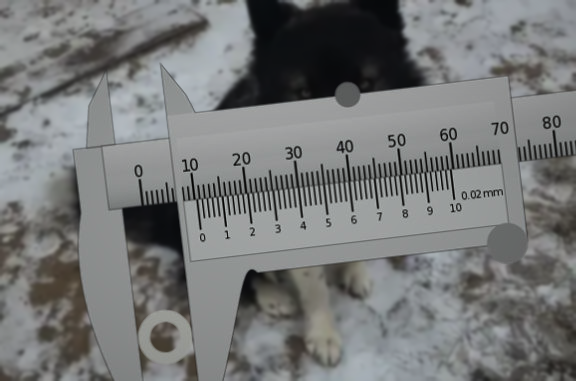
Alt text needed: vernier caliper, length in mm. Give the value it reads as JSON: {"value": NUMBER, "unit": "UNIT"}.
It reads {"value": 10.5, "unit": "mm"}
